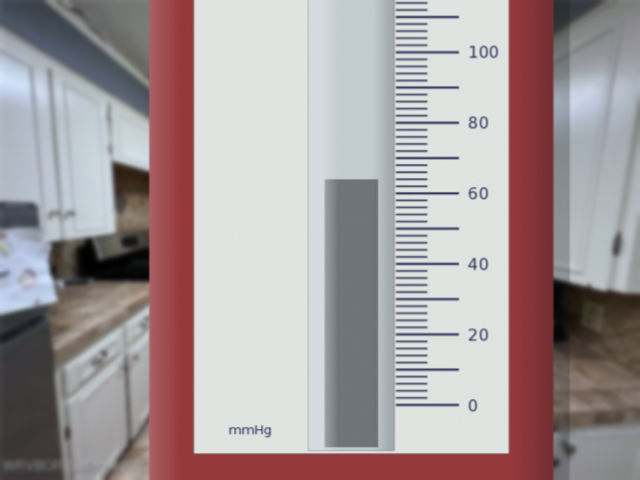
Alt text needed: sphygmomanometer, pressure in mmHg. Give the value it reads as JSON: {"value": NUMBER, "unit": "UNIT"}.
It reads {"value": 64, "unit": "mmHg"}
